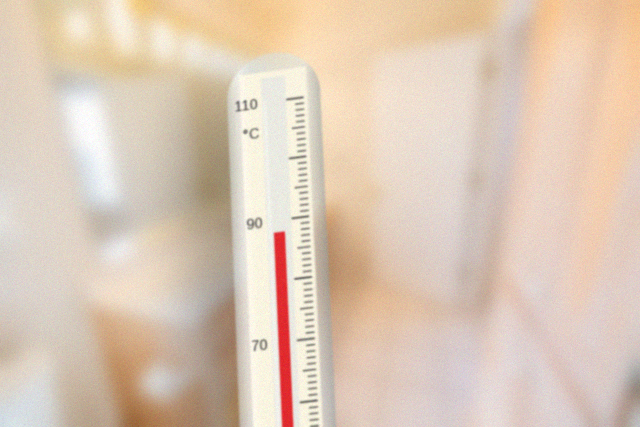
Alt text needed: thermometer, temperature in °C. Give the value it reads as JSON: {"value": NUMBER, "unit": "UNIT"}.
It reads {"value": 88, "unit": "°C"}
